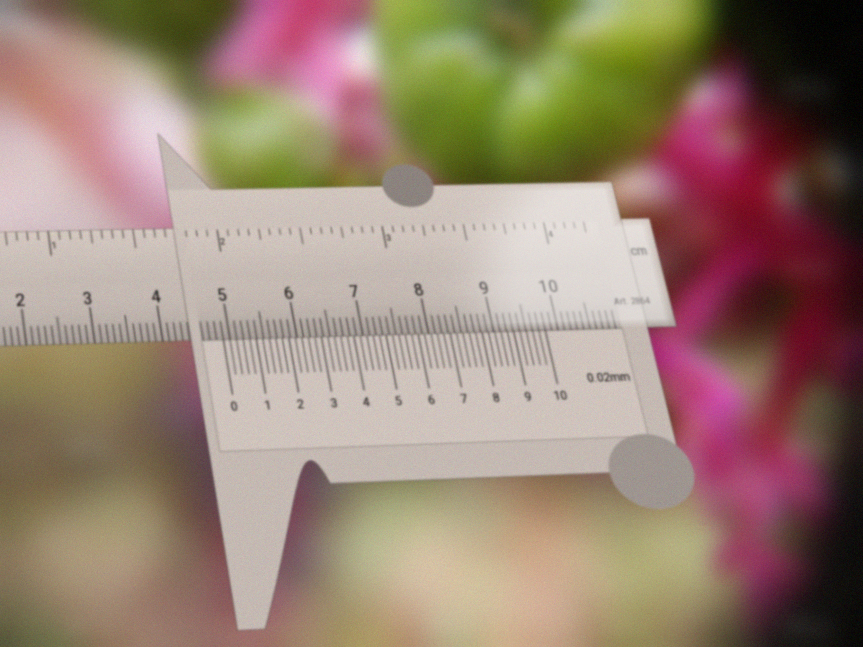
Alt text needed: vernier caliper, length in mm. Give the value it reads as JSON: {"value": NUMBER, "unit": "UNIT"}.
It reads {"value": 49.0, "unit": "mm"}
